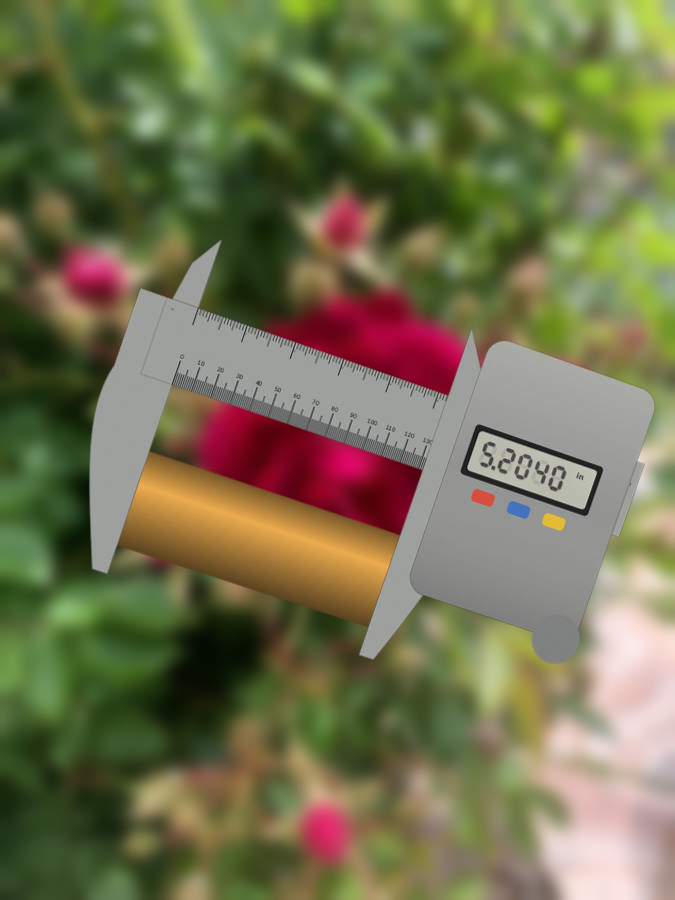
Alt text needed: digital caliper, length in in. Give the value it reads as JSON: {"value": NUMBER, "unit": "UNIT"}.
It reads {"value": 5.2040, "unit": "in"}
